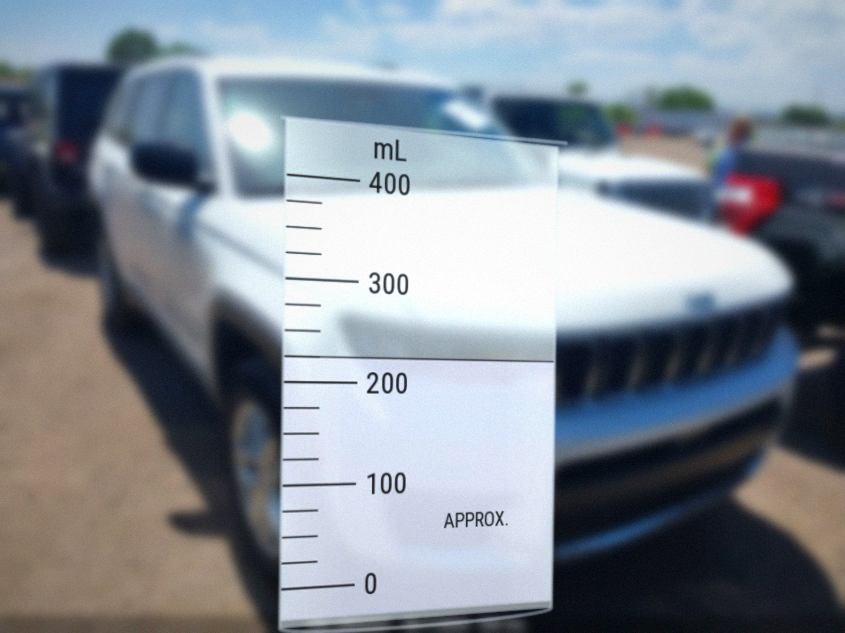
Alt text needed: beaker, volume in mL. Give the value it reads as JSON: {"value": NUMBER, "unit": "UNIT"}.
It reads {"value": 225, "unit": "mL"}
